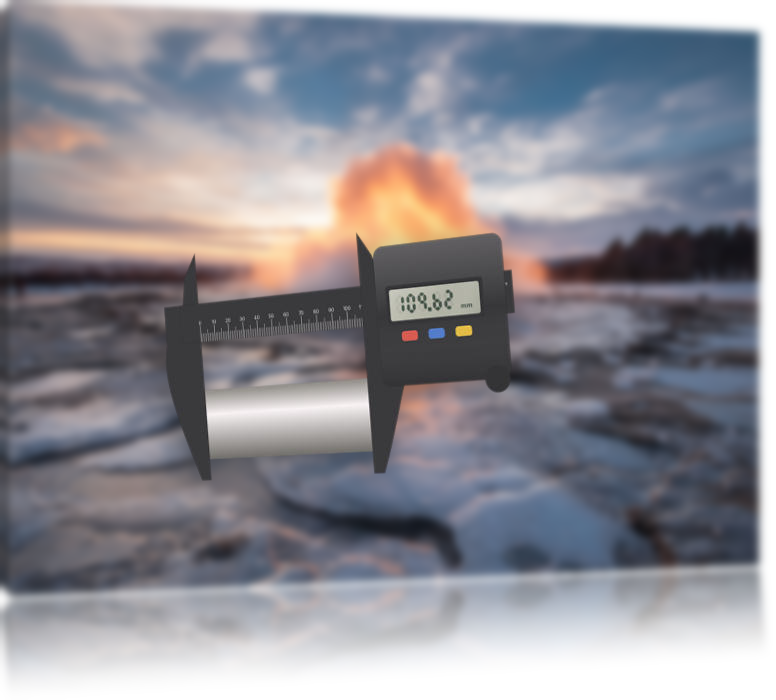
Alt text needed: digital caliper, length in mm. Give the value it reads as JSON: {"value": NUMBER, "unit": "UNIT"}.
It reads {"value": 109.62, "unit": "mm"}
